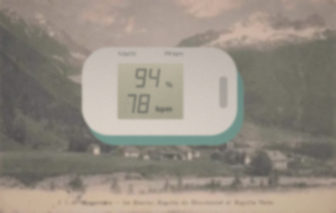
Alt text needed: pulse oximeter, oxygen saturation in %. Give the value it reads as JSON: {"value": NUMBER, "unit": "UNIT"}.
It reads {"value": 94, "unit": "%"}
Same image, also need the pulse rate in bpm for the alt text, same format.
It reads {"value": 78, "unit": "bpm"}
